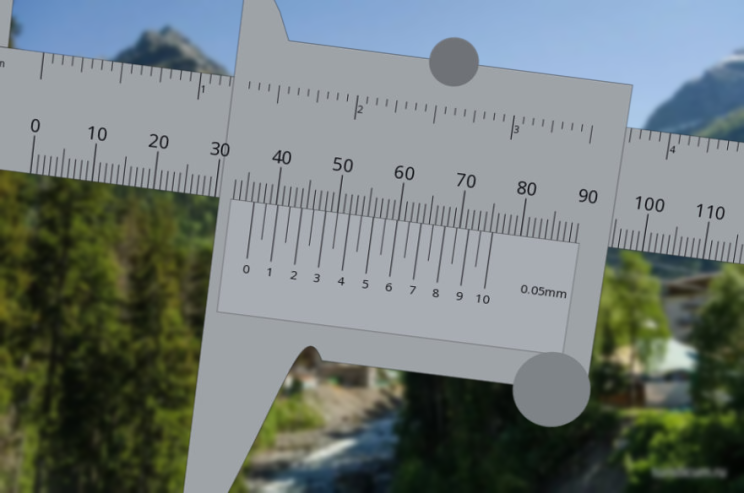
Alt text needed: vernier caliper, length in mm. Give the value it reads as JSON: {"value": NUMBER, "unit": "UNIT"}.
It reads {"value": 36.4, "unit": "mm"}
